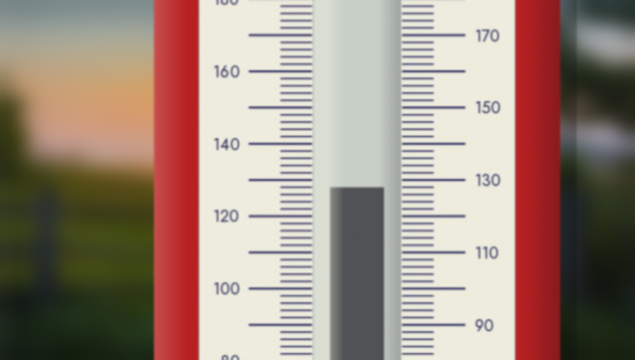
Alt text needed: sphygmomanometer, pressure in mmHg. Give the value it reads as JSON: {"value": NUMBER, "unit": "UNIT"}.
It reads {"value": 128, "unit": "mmHg"}
